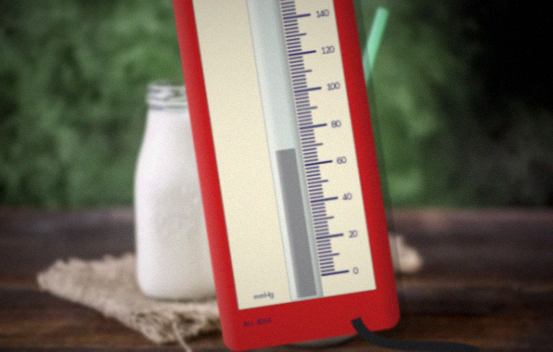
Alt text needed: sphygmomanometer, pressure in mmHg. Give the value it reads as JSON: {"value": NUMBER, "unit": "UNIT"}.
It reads {"value": 70, "unit": "mmHg"}
